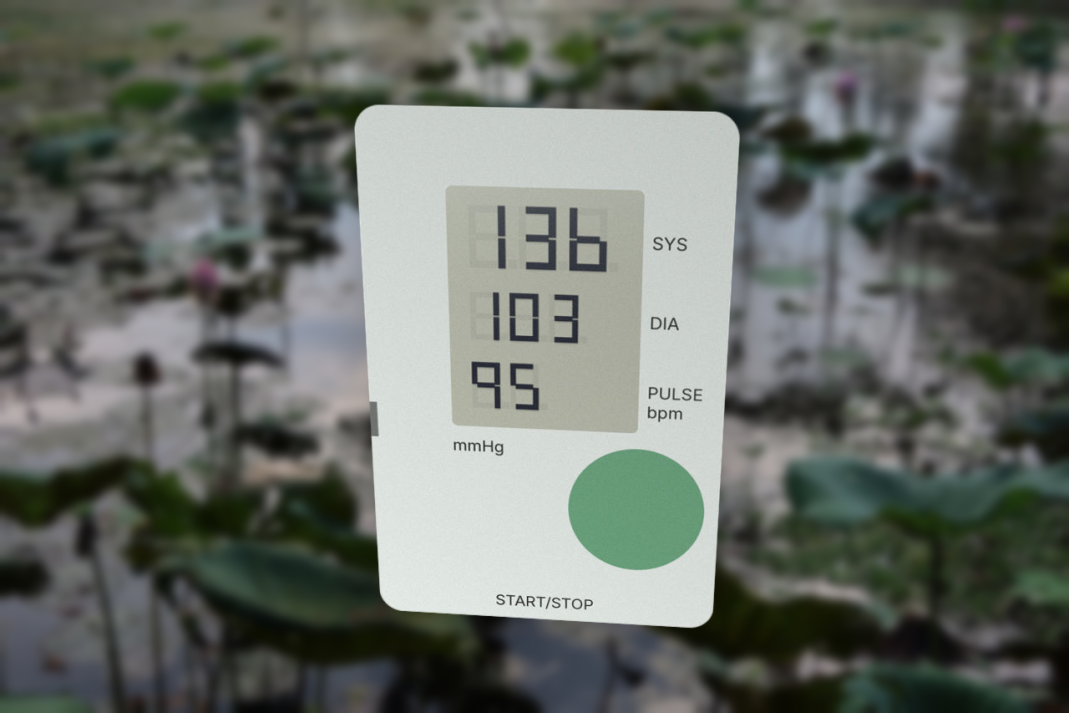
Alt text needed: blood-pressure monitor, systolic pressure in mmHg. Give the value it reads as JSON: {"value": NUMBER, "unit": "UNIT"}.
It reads {"value": 136, "unit": "mmHg"}
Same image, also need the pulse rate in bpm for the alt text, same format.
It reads {"value": 95, "unit": "bpm"}
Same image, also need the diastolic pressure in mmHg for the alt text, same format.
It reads {"value": 103, "unit": "mmHg"}
